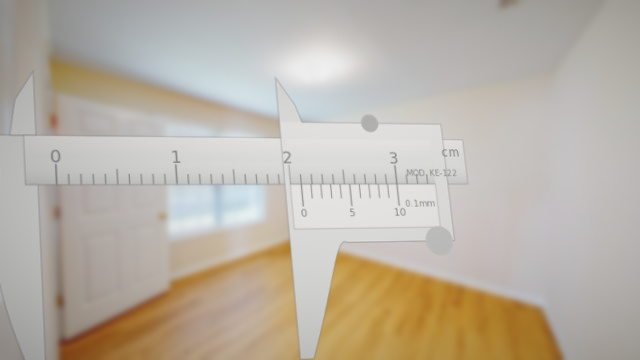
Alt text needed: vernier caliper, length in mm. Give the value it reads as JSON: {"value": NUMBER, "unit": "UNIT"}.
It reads {"value": 21.0, "unit": "mm"}
